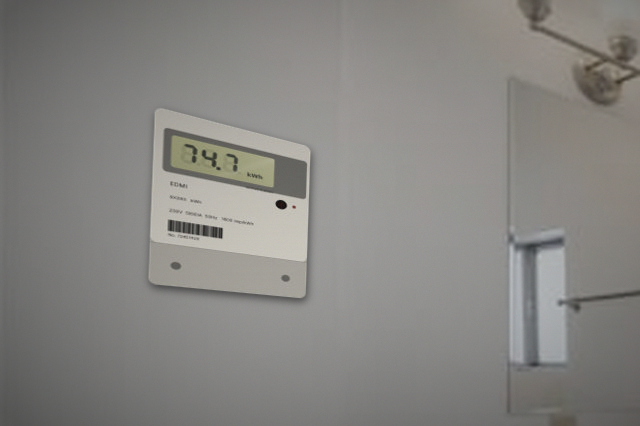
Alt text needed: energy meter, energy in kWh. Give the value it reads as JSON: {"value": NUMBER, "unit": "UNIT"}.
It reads {"value": 74.7, "unit": "kWh"}
